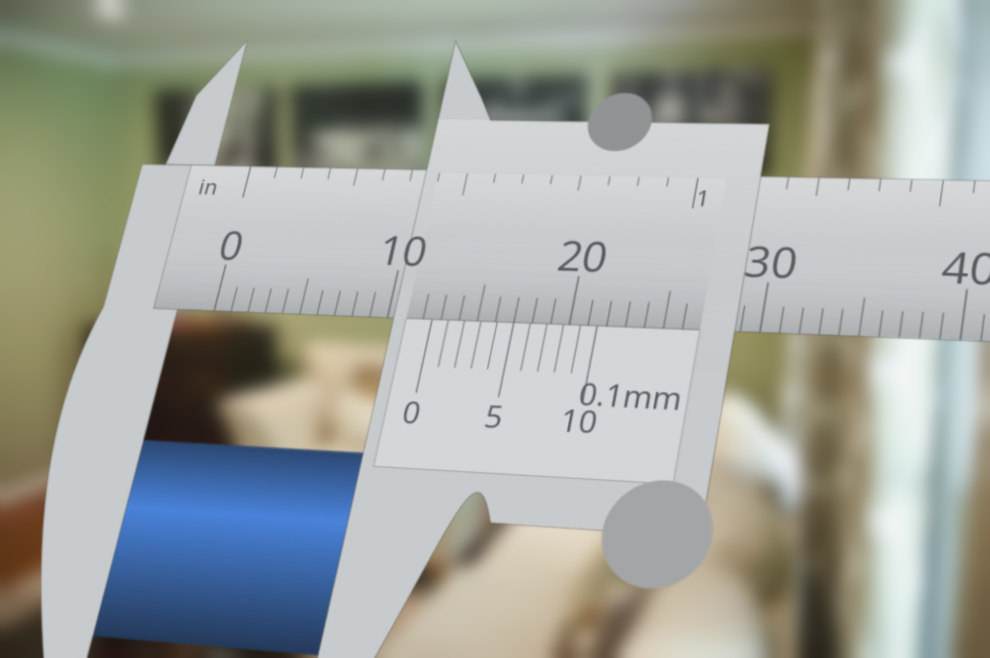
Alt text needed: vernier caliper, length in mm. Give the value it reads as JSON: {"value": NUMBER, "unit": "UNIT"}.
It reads {"value": 12.5, "unit": "mm"}
